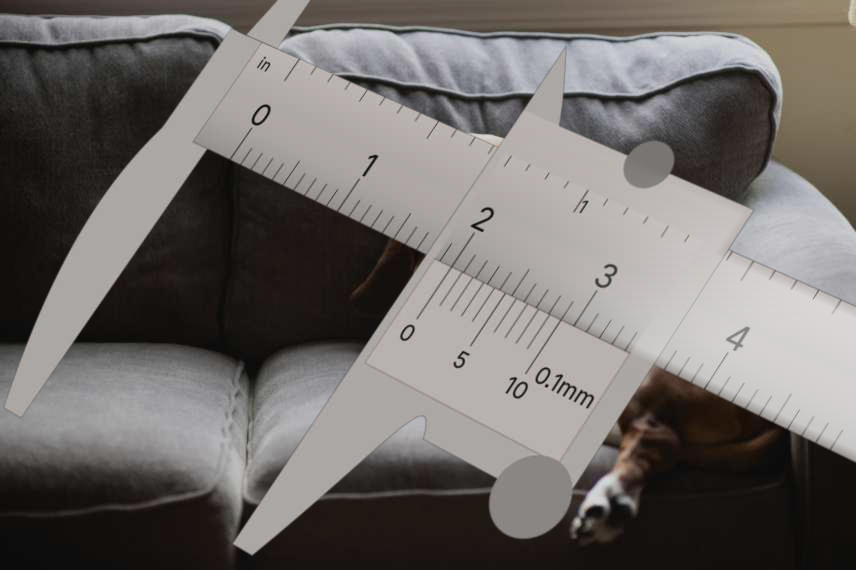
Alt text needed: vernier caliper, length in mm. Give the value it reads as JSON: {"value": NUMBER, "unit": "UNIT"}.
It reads {"value": 20.0, "unit": "mm"}
